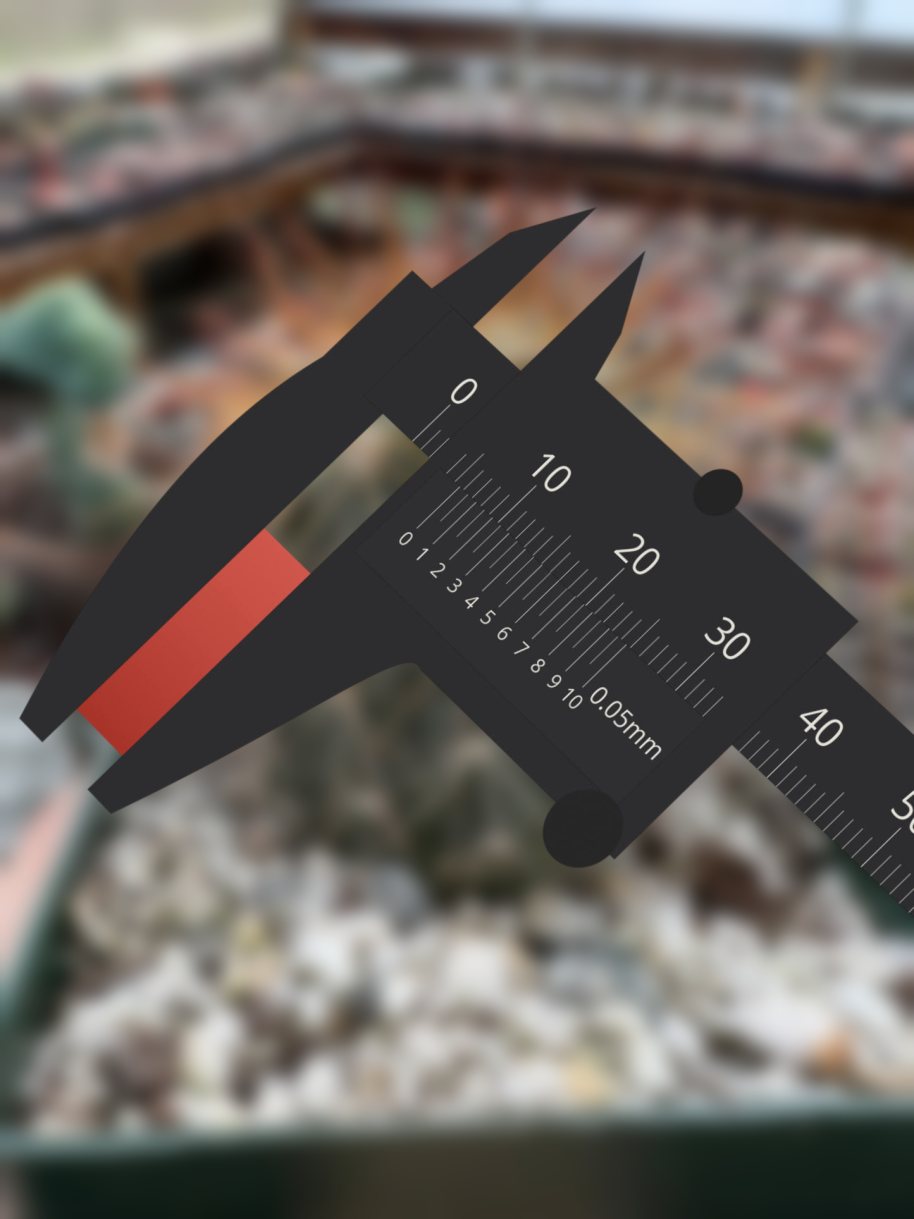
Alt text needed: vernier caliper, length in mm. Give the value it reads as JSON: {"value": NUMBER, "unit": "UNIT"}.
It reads {"value": 5.6, "unit": "mm"}
